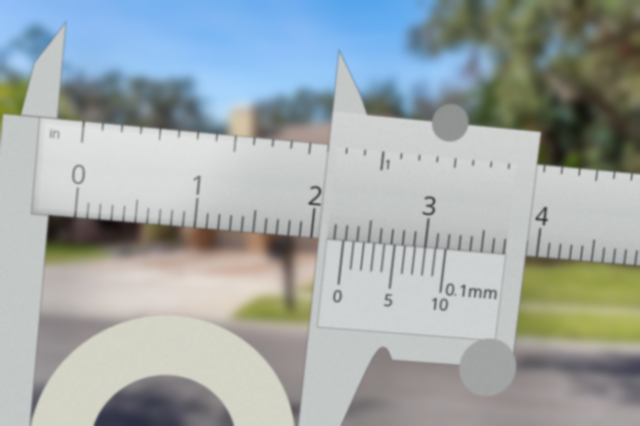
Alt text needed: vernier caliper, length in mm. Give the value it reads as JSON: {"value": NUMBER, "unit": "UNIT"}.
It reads {"value": 22.8, "unit": "mm"}
